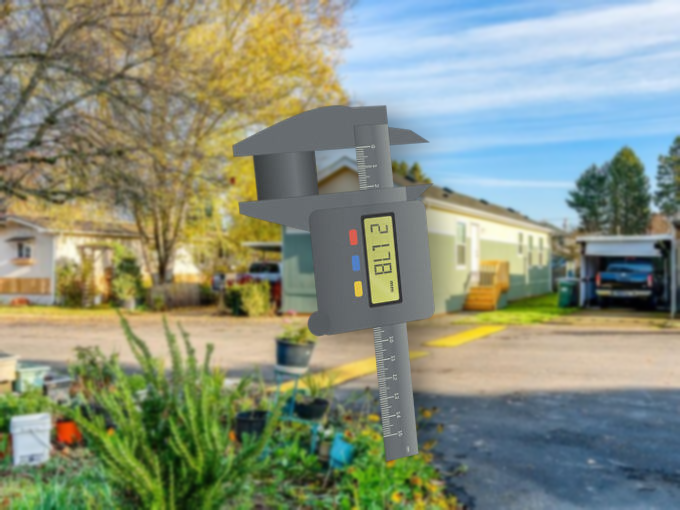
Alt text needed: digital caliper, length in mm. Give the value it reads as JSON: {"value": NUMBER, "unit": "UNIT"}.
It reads {"value": 21.78, "unit": "mm"}
